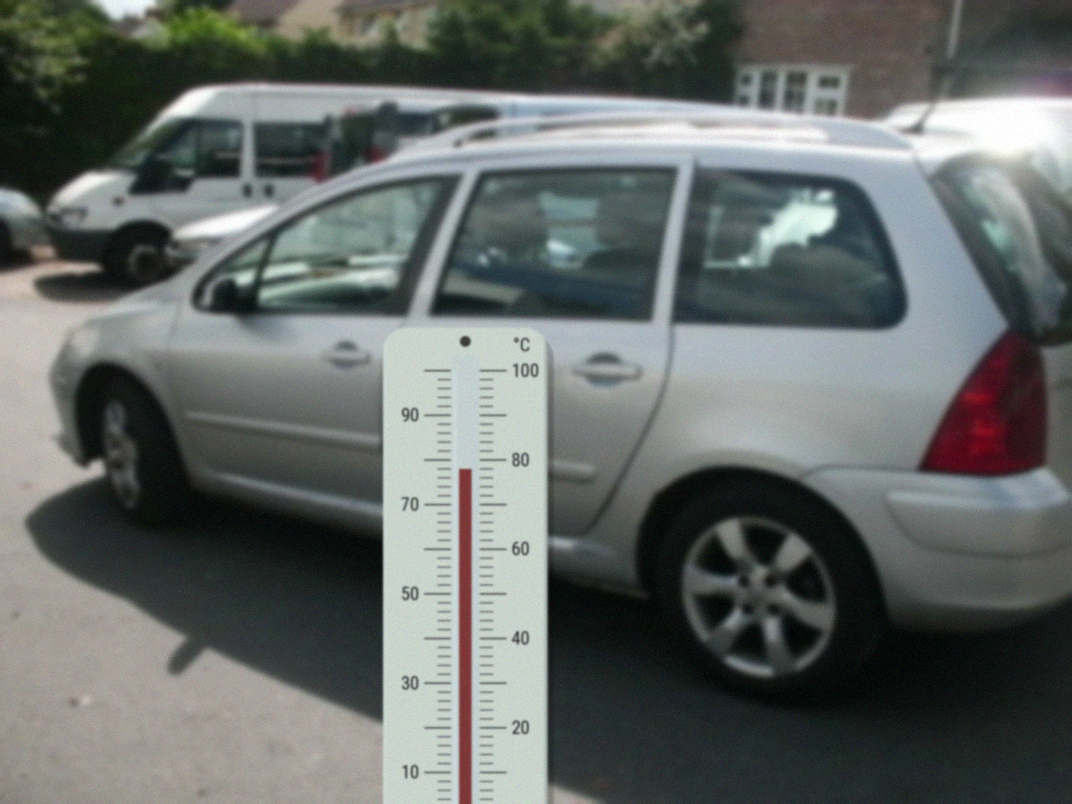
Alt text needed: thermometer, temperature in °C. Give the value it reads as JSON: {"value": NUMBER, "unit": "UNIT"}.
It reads {"value": 78, "unit": "°C"}
